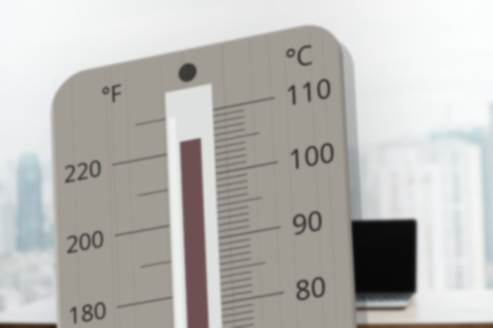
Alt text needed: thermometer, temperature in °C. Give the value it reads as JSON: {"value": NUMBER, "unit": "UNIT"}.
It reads {"value": 106, "unit": "°C"}
